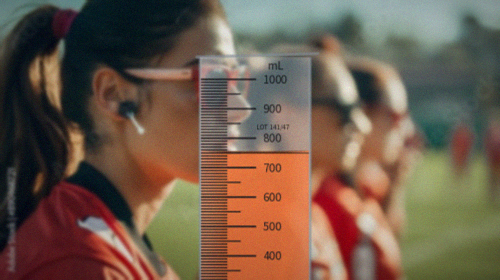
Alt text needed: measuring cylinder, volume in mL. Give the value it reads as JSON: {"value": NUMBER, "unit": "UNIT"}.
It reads {"value": 750, "unit": "mL"}
